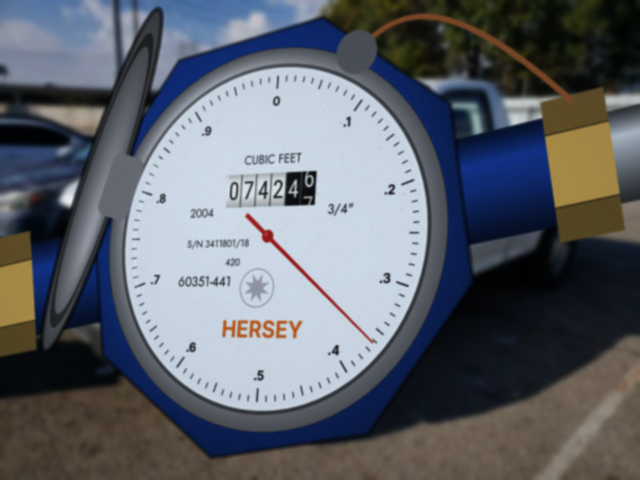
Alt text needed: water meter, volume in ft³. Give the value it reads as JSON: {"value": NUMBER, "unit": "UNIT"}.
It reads {"value": 74246.36, "unit": "ft³"}
